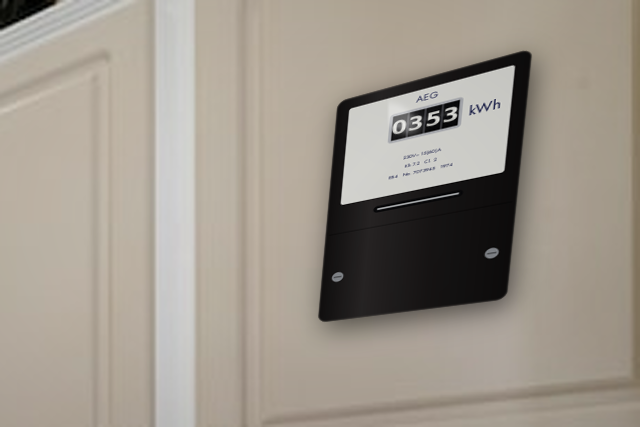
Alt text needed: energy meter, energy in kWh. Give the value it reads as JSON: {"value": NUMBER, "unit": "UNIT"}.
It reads {"value": 353, "unit": "kWh"}
